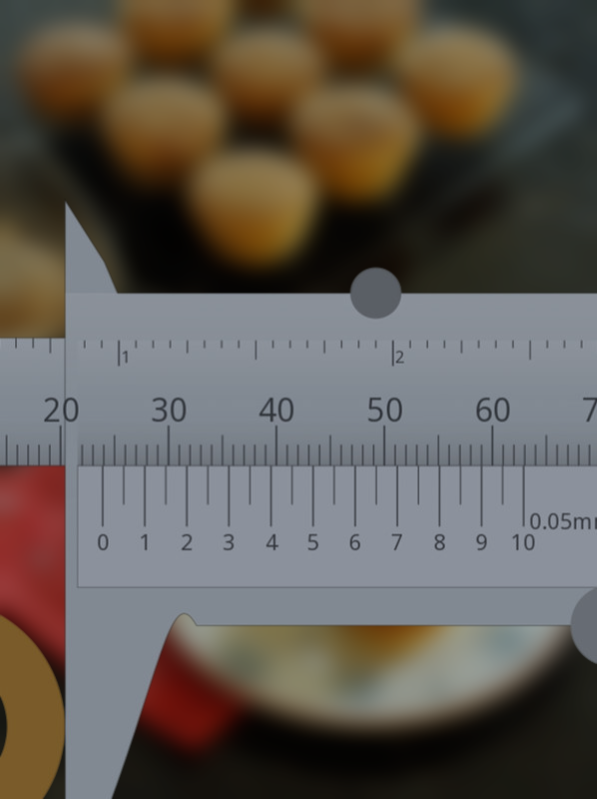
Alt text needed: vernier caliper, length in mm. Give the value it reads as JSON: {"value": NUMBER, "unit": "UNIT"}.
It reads {"value": 23.9, "unit": "mm"}
